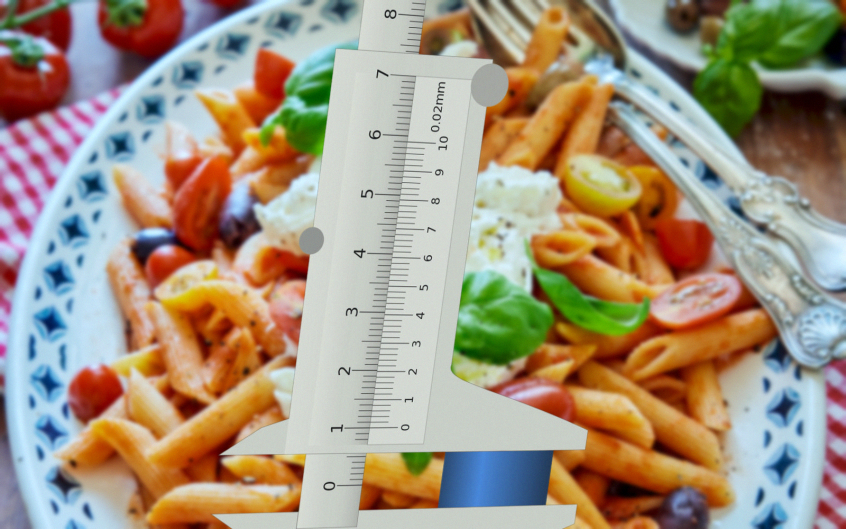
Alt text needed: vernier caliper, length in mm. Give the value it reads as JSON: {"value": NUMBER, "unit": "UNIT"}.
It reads {"value": 10.0, "unit": "mm"}
